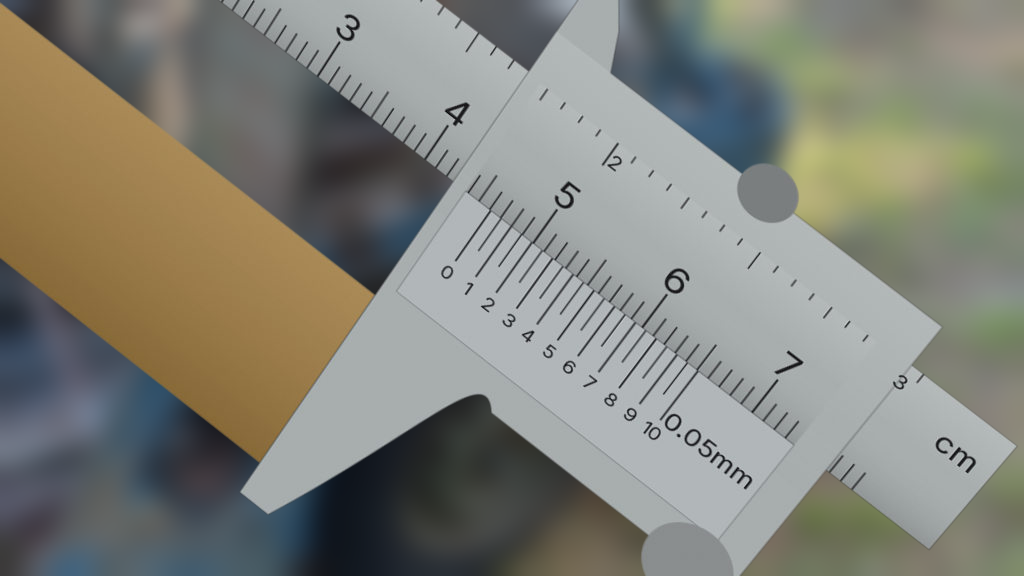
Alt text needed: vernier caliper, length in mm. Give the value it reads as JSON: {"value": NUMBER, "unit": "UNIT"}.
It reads {"value": 46.1, "unit": "mm"}
